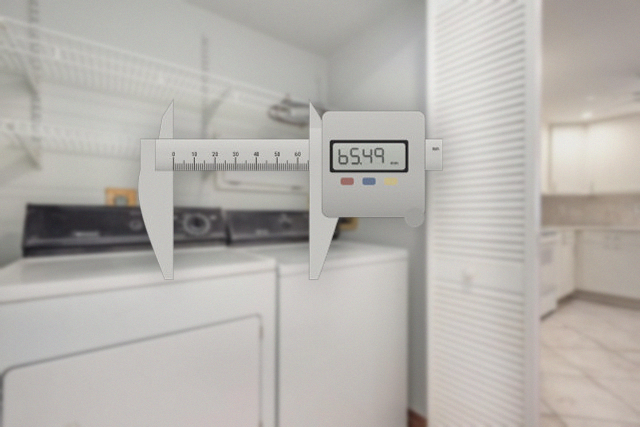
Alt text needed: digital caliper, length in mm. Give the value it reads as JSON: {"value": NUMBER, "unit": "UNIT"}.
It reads {"value": 65.49, "unit": "mm"}
